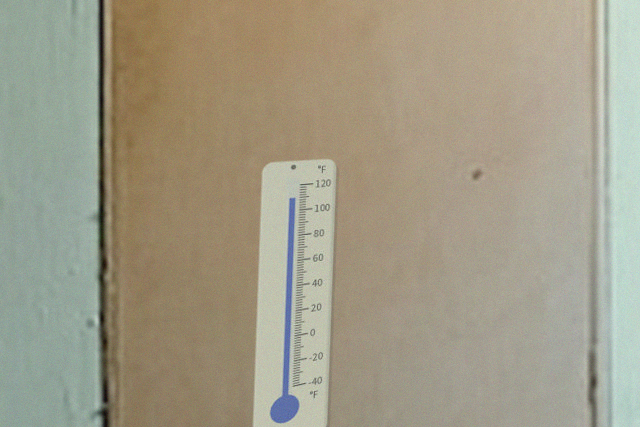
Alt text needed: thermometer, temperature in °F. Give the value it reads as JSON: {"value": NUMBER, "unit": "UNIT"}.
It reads {"value": 110, "unit": "°F"}
